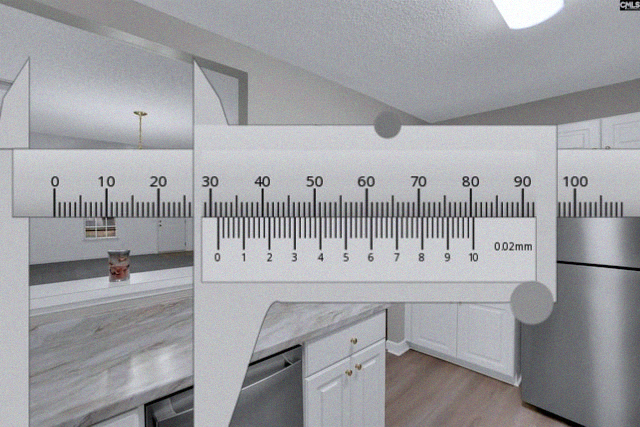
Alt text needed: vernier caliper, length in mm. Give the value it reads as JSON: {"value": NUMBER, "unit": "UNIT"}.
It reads {"value": 31.5, "unit": "mm"}
